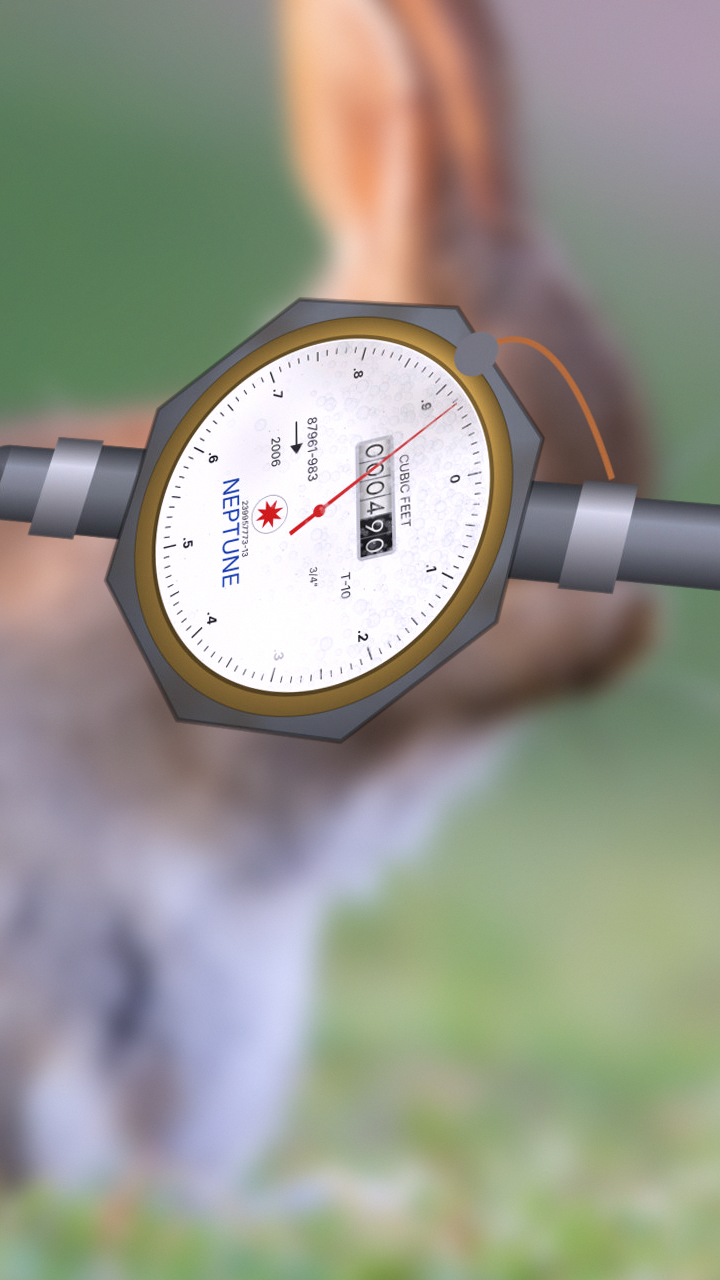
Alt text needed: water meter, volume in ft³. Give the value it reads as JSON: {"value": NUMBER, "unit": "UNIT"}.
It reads {"value": 489.92, "unit": "ft³"}
